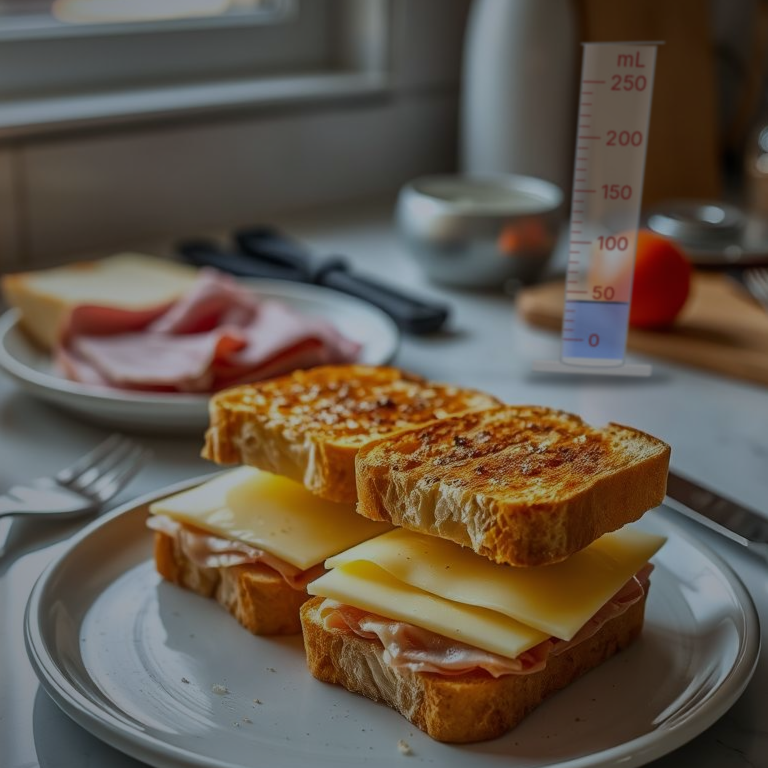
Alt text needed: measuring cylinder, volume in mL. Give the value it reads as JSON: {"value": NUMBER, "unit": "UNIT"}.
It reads {"value": 40, "unit": "mL"}
